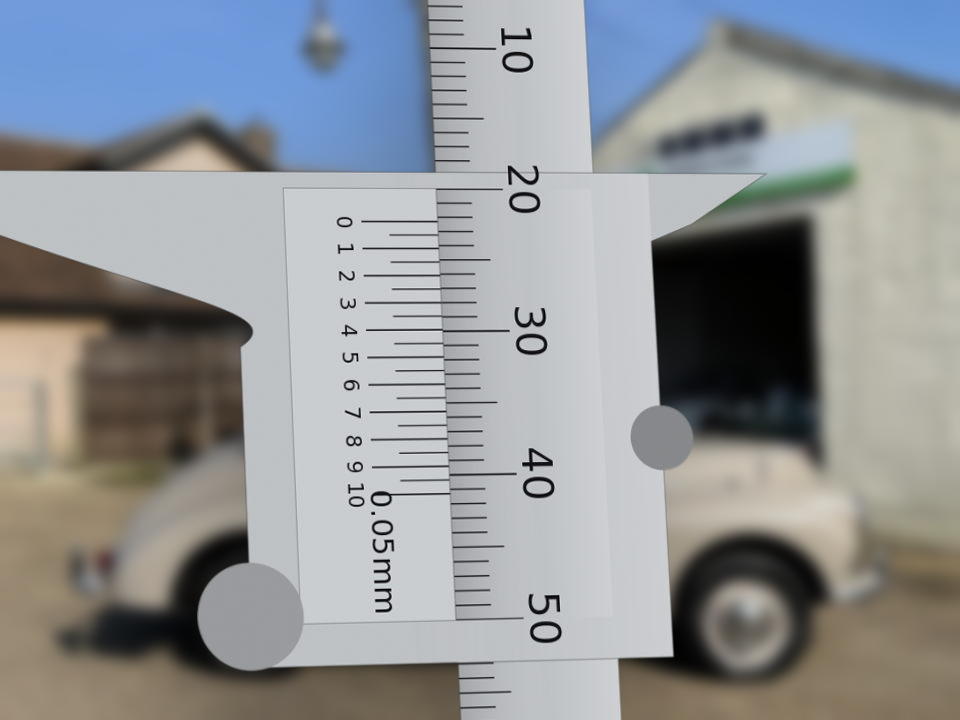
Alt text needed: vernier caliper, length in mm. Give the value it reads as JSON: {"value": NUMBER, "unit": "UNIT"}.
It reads {"value": 22.3, "unit": "mm"}
